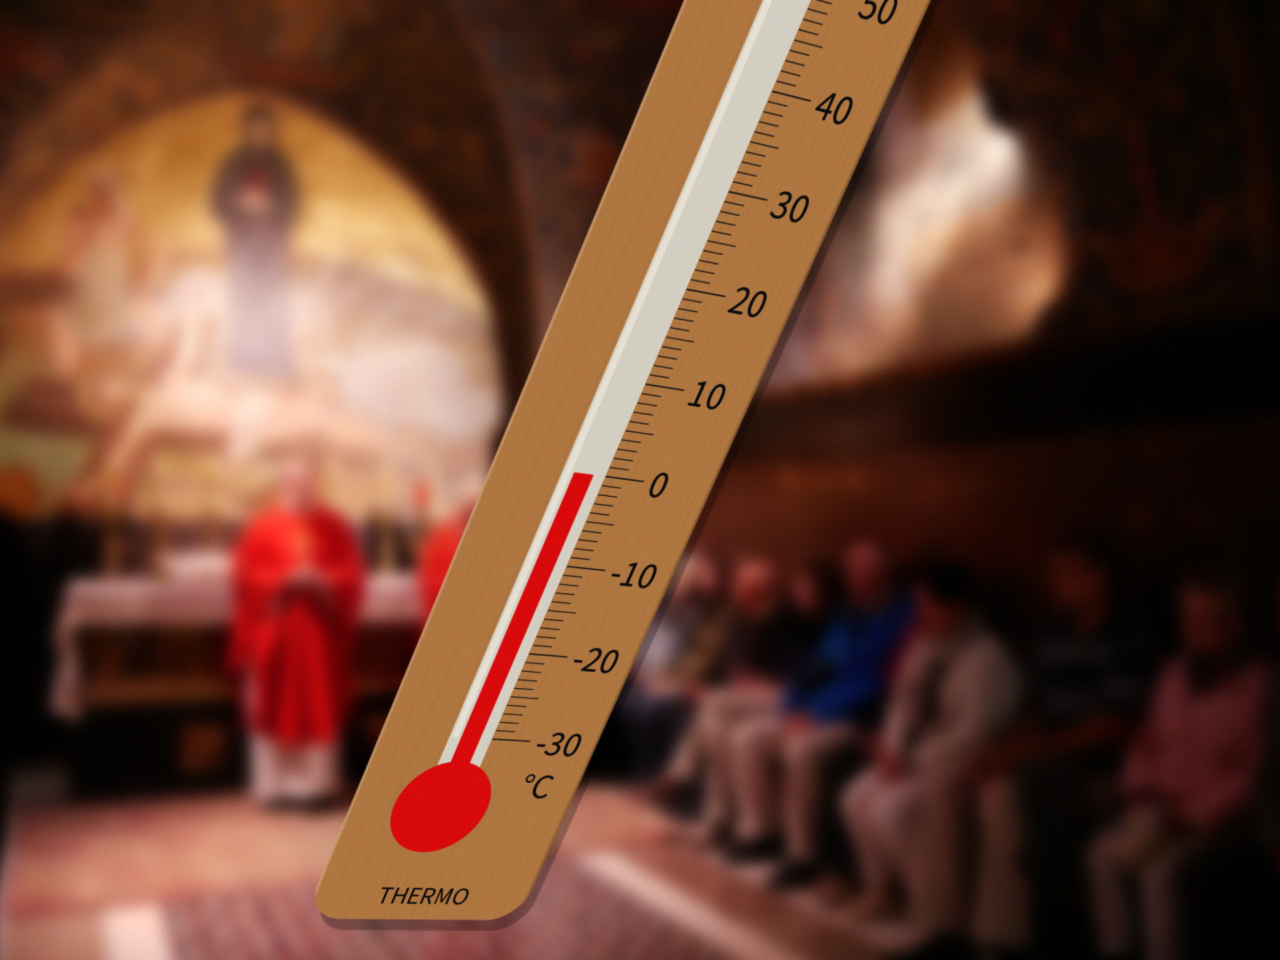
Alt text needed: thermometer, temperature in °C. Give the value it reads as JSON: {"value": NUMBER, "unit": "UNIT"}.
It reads {"value": 0, "unit": "°C"}
